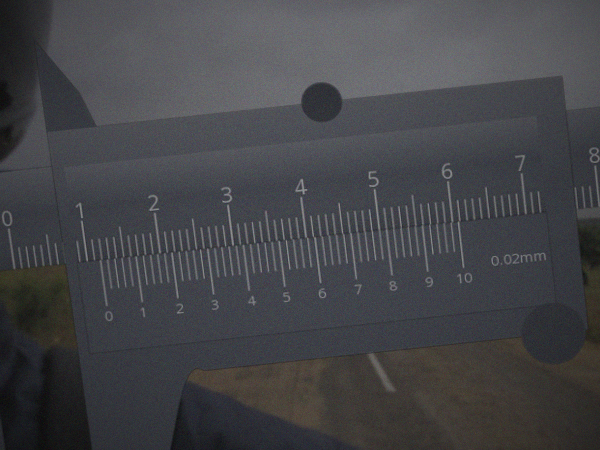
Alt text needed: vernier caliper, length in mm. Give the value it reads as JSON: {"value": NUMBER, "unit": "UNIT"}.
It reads {"value": 11.8, "unit": "mm"}
